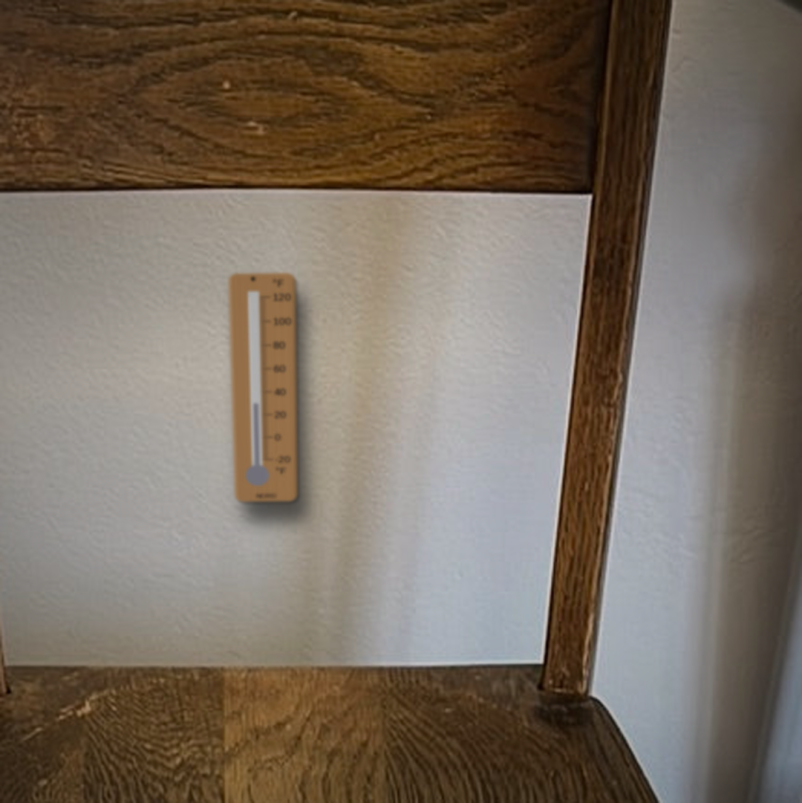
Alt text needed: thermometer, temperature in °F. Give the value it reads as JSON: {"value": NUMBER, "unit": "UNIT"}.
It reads {"value": 30, "unit": "°F"}
